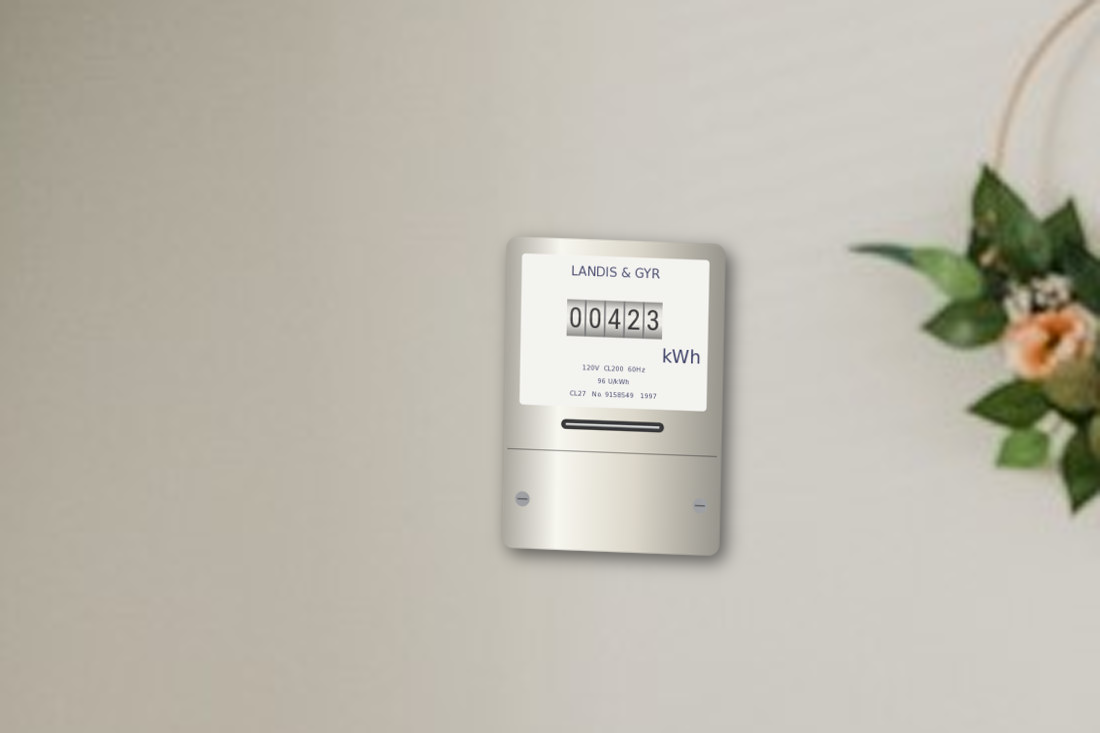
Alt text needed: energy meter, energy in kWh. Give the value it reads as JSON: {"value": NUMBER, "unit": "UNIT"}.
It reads {"value": 423, "unit": "kWh"}
